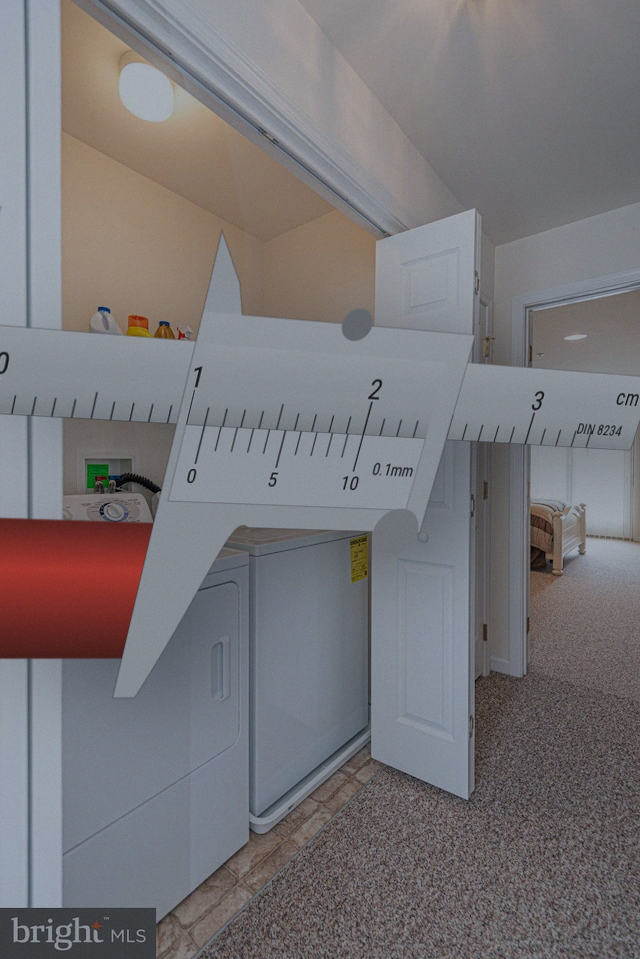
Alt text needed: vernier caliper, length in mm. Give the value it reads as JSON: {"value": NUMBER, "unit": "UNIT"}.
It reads {"value": 11.0, "unit": "mm"}
